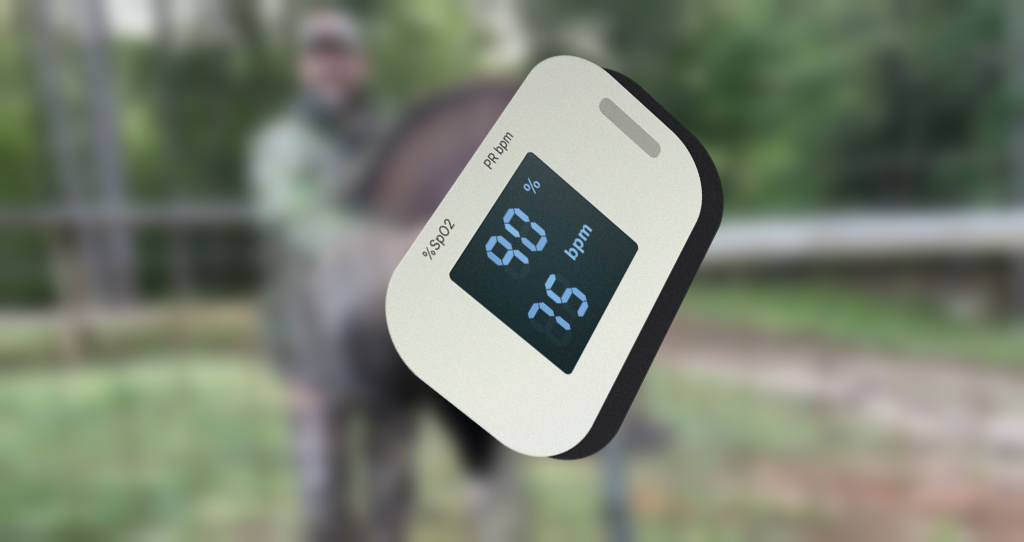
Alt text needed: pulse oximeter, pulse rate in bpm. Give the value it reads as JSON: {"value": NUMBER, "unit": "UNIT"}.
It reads {"value": 75, "unit": "bpm"}
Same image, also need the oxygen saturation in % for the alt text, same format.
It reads {"value": 90, "unit": "%"}
